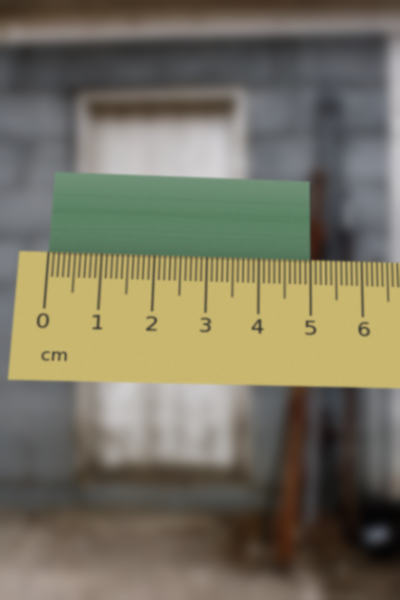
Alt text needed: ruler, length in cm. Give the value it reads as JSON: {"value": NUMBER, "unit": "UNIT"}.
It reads {"value": 5, "unit": "cm"}
